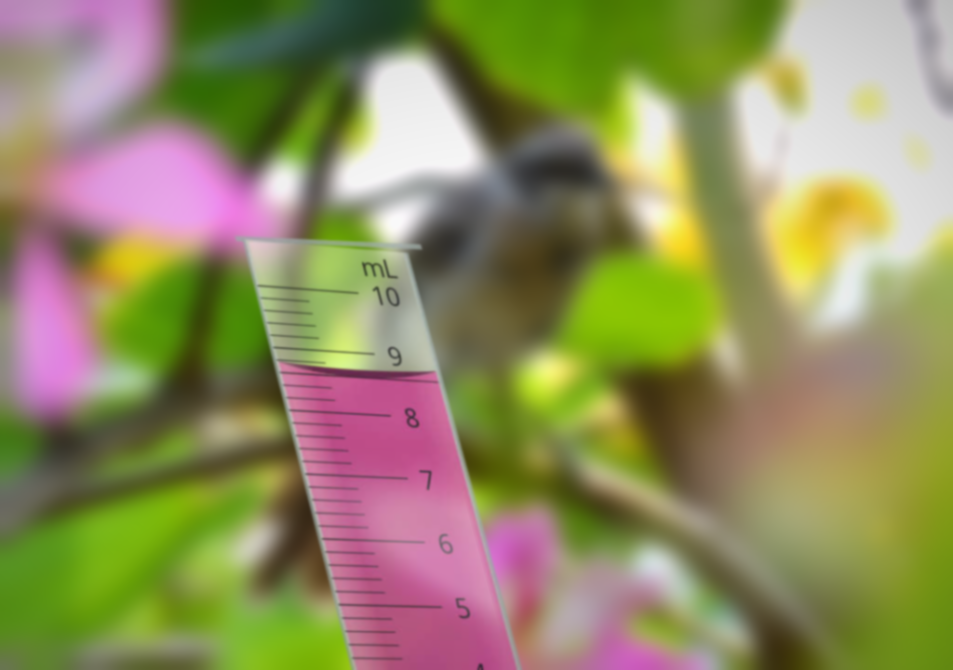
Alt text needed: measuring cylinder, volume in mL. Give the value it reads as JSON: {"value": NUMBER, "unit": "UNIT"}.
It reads {"value": 8.6, "unit": "mL"}
